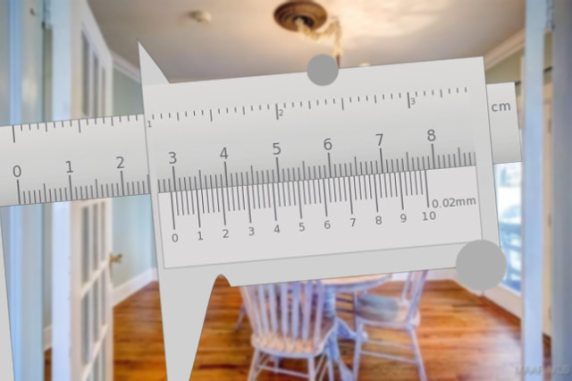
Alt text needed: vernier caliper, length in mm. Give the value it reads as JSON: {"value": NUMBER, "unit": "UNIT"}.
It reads {"value": 29.2, "unit": "mm"}
